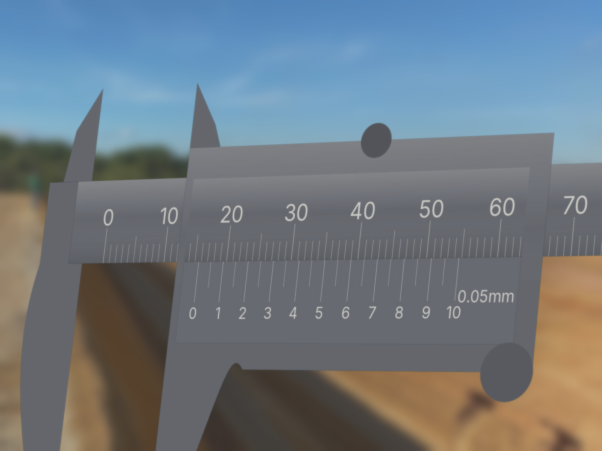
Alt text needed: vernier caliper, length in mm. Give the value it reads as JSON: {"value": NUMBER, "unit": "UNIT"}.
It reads {"value": 15.6, "unit": "mm"}
